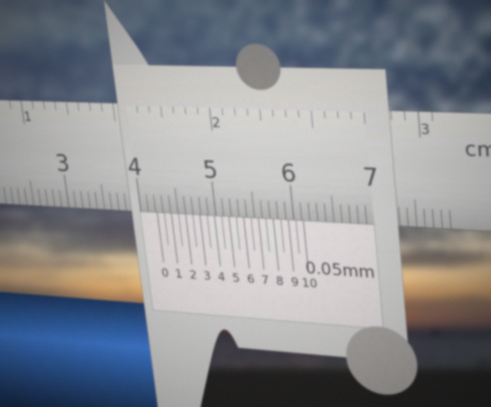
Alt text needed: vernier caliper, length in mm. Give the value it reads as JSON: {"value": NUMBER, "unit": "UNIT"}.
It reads {"value": 42.2, "unit": "mm"}
